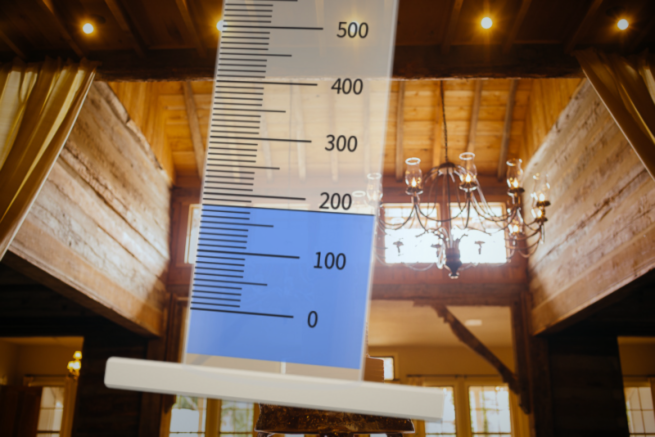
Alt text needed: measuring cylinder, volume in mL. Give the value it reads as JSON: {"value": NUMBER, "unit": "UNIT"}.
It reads {"value": 180, "unit": "mL"}
